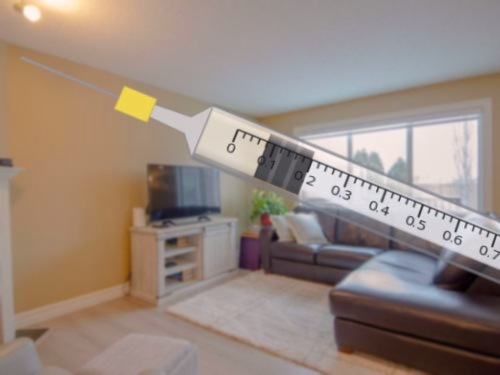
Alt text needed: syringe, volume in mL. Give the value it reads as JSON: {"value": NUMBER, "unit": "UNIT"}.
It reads {"value": 0.08, "unit": "mL"}
